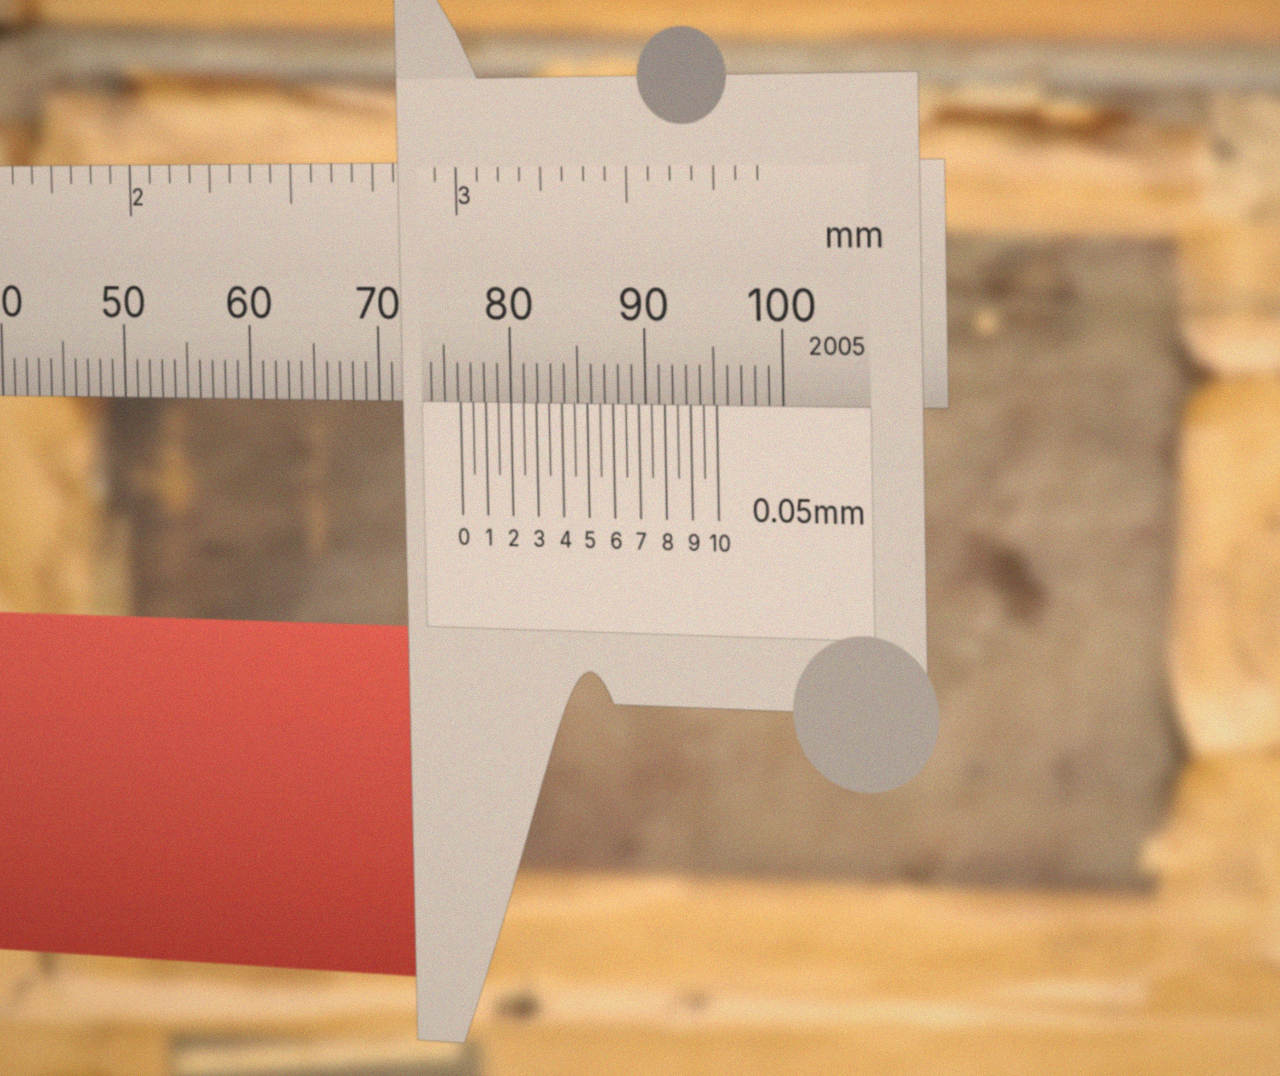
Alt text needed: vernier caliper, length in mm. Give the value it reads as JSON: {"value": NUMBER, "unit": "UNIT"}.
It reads {"value": 76.2, "unit": "mm"}
